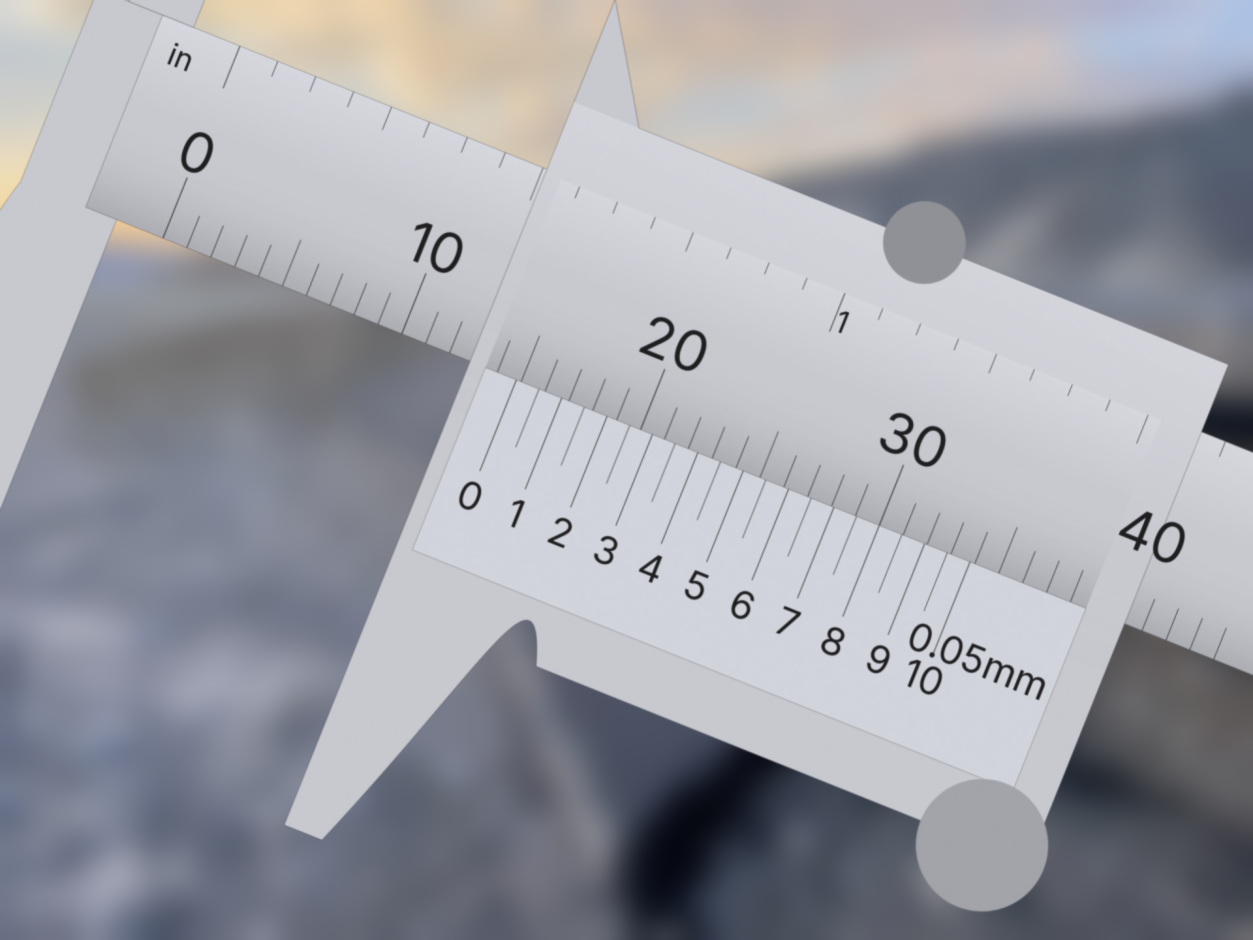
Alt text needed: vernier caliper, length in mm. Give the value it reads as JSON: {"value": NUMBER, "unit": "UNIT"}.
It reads {"value": 14.80, "unit": "mm"}
